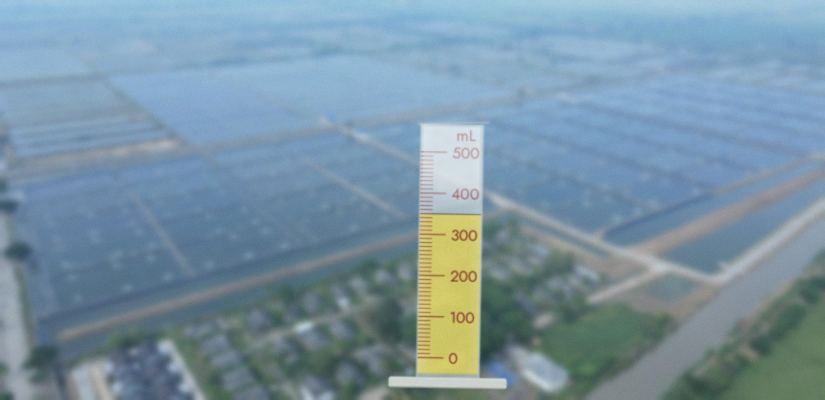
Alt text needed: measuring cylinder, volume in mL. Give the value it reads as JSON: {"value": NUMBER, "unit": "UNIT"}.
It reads {"value": 350, "unit": "mL"}
